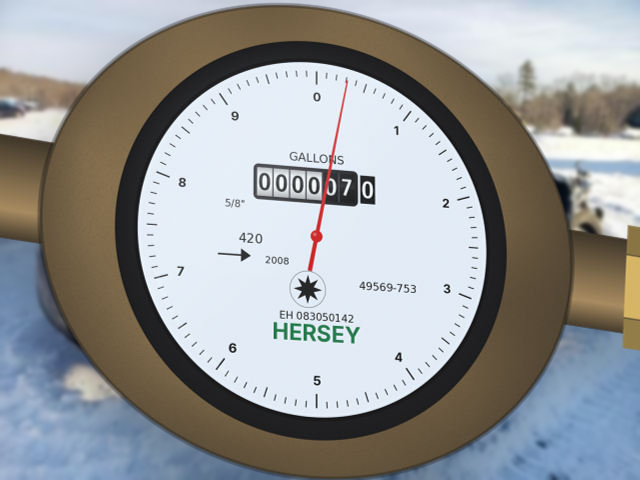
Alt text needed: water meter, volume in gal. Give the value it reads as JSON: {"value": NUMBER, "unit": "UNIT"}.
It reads {"value": 70.3, "unit": "gal"}
